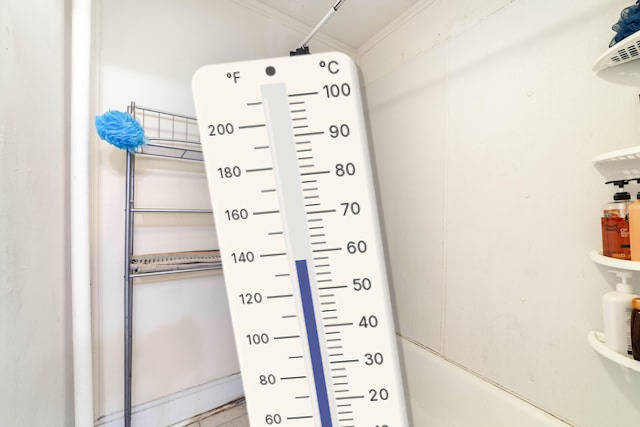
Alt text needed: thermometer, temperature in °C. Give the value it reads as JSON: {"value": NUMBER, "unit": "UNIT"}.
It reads {"value": 58, "unit": "°C"}
